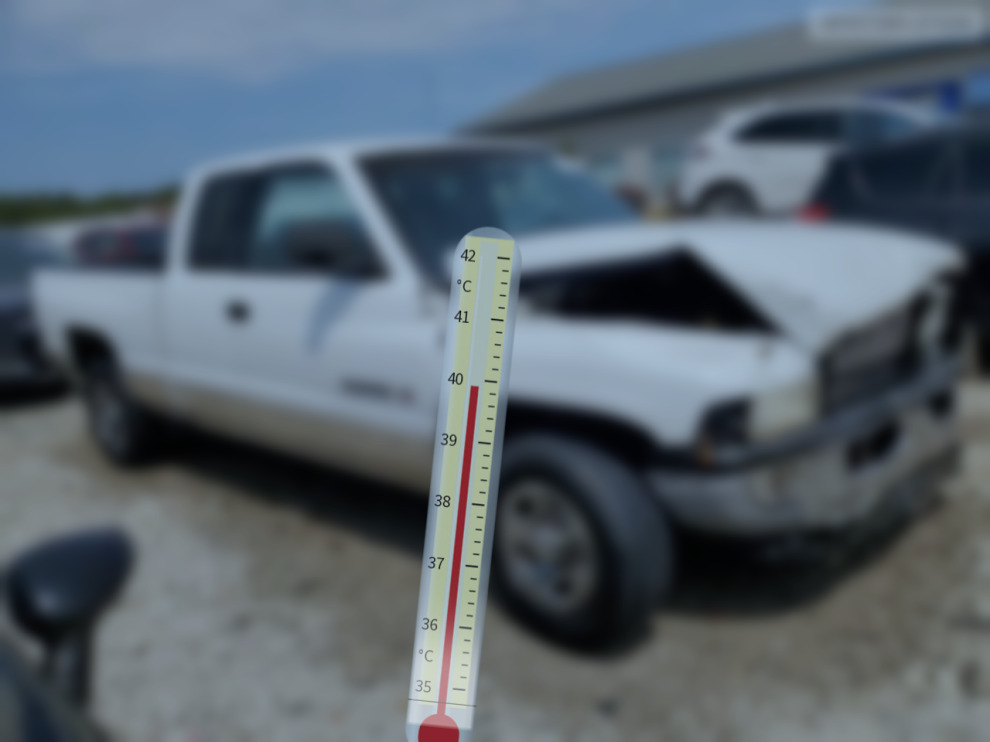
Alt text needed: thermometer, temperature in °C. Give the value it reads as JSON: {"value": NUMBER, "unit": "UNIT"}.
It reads {"value": 39.9, "unit": "°C"}
